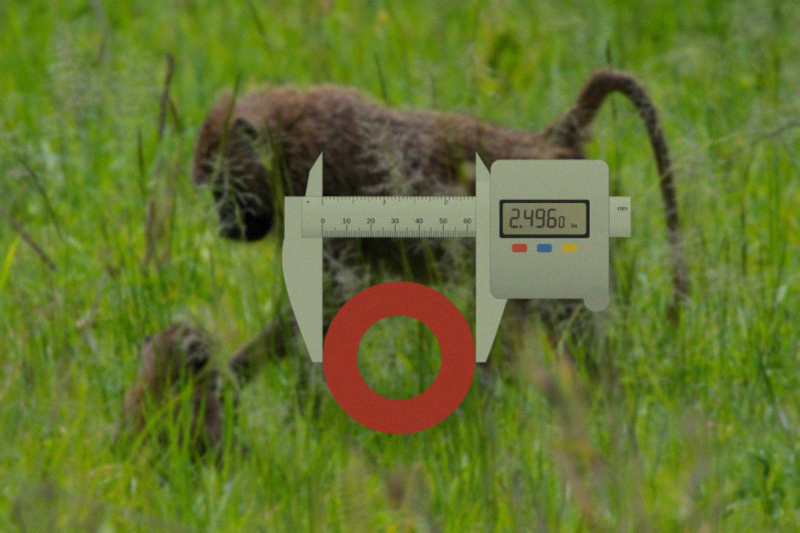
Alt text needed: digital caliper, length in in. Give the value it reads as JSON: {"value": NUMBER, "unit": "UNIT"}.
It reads {"value": 2.4960, "unit": "in"}
